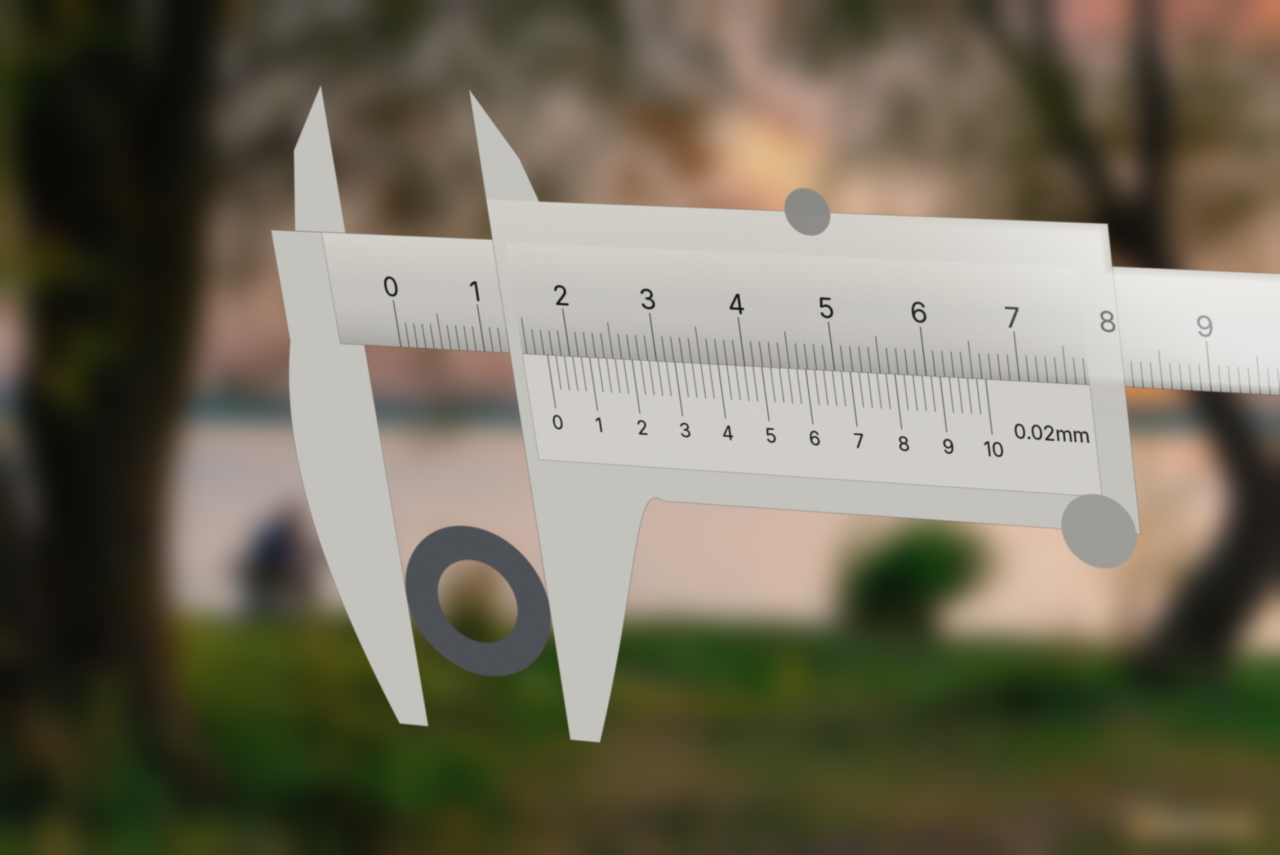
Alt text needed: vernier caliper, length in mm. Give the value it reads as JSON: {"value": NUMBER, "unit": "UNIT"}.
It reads {"value": 17.4, "unit": "mm"}
